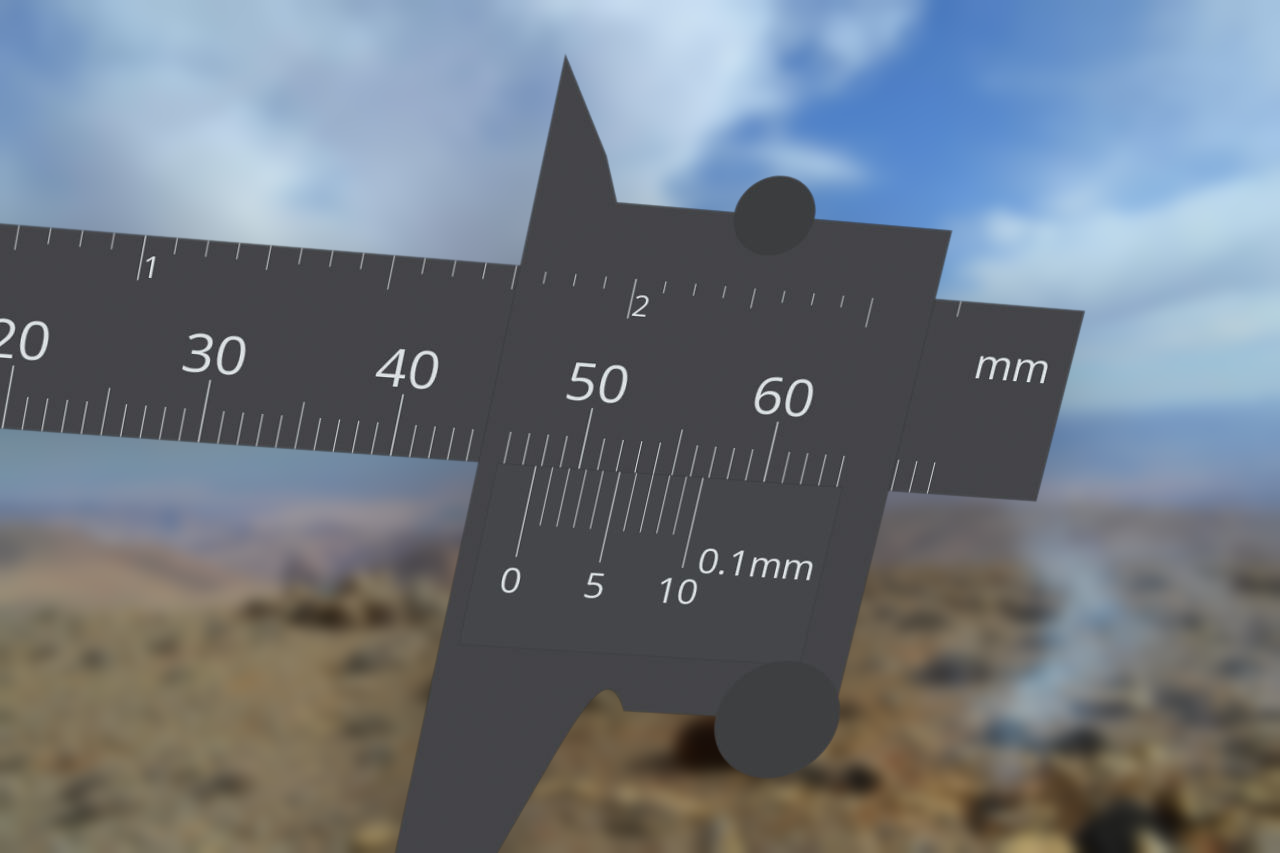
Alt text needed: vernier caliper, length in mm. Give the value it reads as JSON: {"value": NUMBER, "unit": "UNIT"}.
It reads {"value": 47.7, "unit": "mm"}
